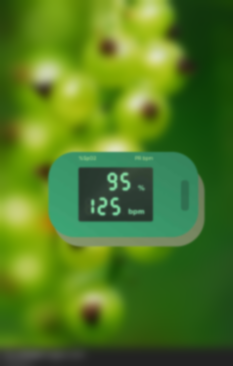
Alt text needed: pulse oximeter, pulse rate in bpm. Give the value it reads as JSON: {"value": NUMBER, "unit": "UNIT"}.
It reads {"value": 125, "unit": "bpm"}
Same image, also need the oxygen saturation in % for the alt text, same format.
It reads {"value": 95, "unit": "%"}
